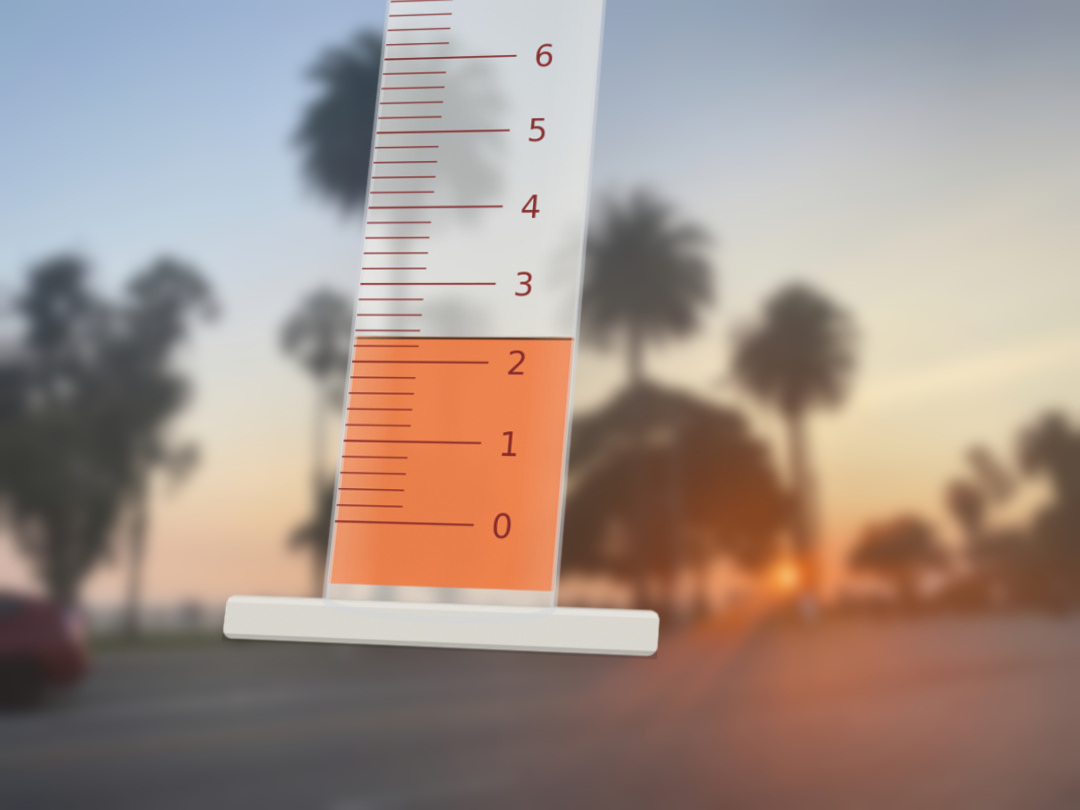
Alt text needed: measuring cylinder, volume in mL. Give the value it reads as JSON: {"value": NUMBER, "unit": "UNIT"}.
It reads {"value": 2.3, "unit": "mL"}
